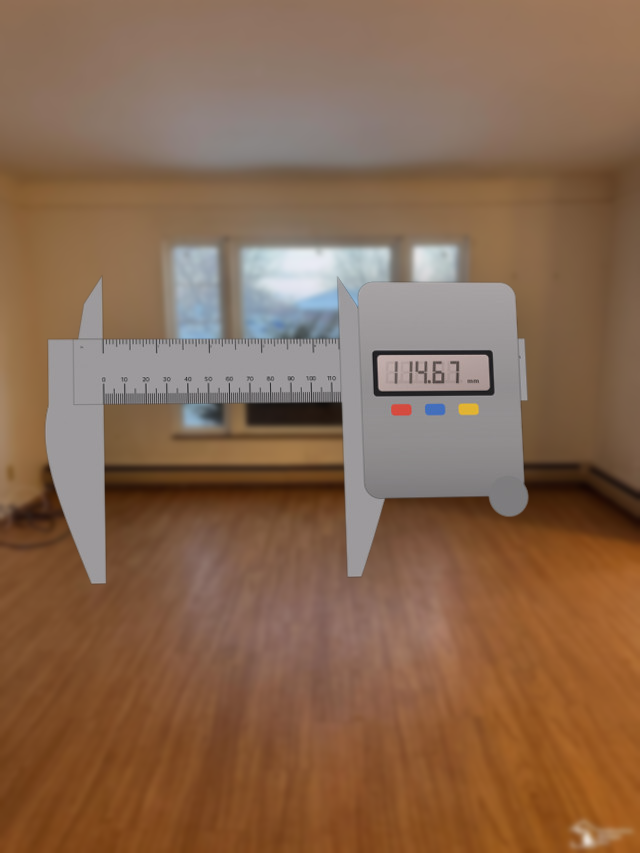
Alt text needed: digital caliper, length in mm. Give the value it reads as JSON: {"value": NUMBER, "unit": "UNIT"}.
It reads {"value": 114.67, "unit": "mm"}
